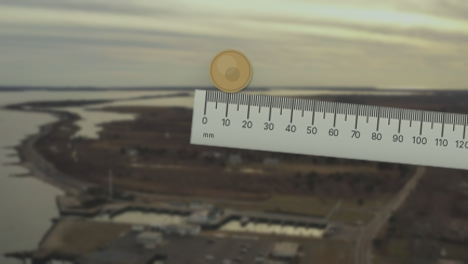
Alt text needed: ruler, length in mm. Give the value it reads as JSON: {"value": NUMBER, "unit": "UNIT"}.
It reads {"value": 20, "unit": "mm"}
